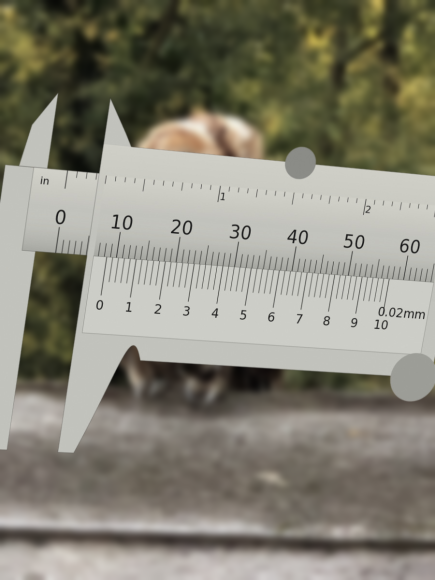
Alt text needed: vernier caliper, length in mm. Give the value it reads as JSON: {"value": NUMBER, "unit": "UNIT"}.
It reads {"value": 8.4, "unit": "mm"}
